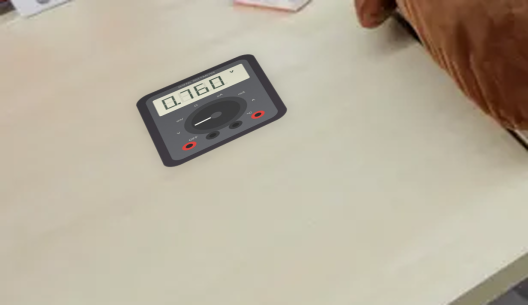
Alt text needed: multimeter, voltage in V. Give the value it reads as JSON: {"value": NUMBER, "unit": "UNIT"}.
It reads {"value": 0.760, "unit": "V"}
